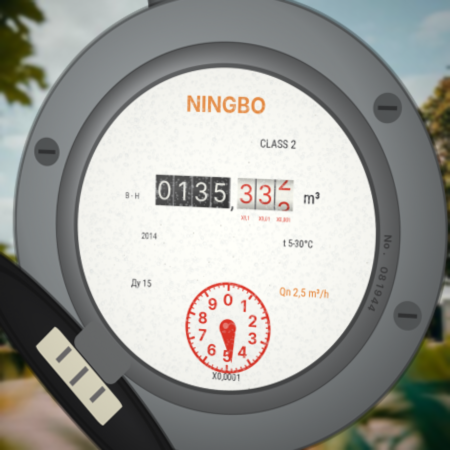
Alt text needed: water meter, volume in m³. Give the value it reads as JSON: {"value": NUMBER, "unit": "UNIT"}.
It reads {"value": 135.3324, "unit": "m³"}
